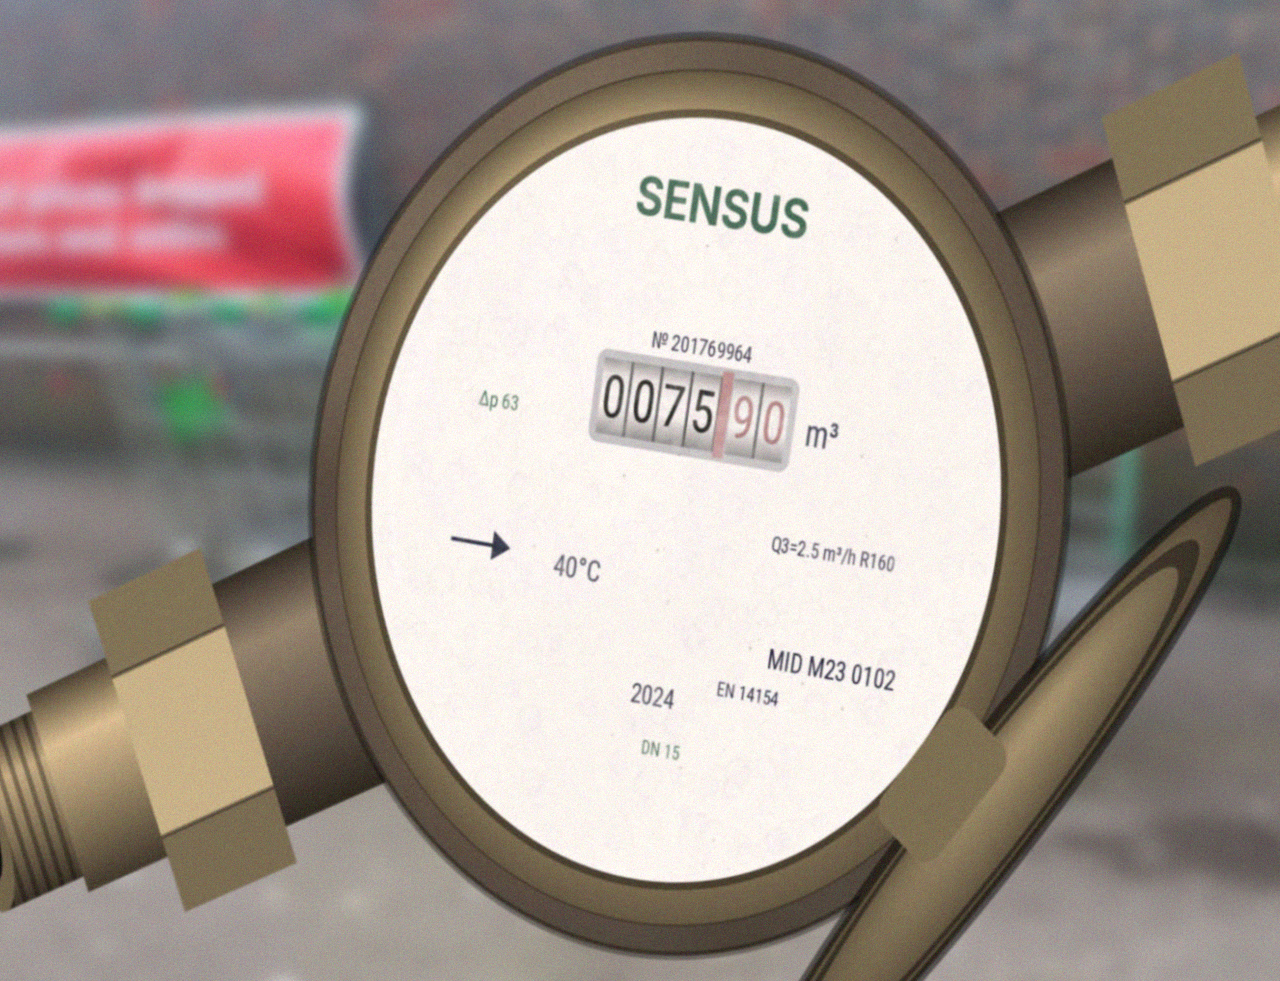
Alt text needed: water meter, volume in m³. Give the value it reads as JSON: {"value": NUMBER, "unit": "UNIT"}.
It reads {"value": 75.90, "unit": "m³"}
